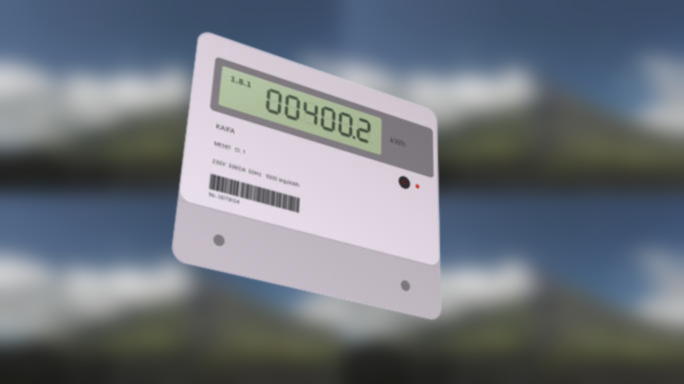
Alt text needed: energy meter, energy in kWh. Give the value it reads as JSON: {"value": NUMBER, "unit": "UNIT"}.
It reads {"value": 400.2, "unit": "kWh"}
